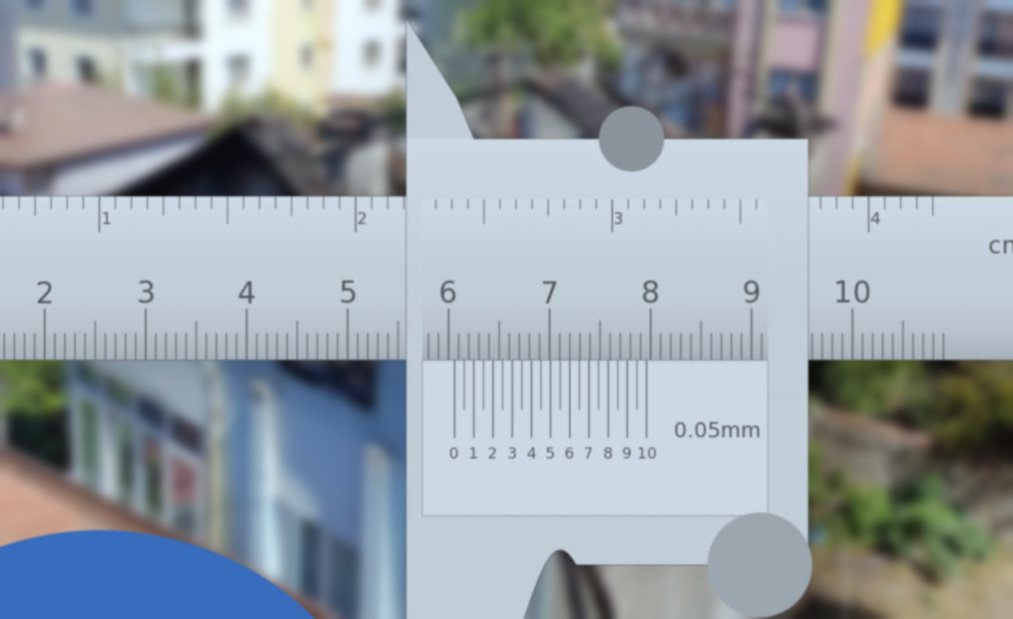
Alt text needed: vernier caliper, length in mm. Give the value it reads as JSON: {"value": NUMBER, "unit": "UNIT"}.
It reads {"value": 60.6, "unit": "mm"}
